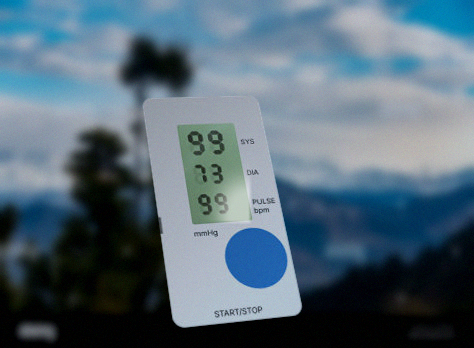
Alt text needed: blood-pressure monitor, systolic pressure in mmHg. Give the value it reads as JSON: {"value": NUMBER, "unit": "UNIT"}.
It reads {"value": 99, "unit": "mmHg"}
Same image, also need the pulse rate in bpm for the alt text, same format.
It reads {"value": 99, "unit": "bpm"}
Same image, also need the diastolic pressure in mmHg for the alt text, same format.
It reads {"value": 73, "unit": "mmHg"}
